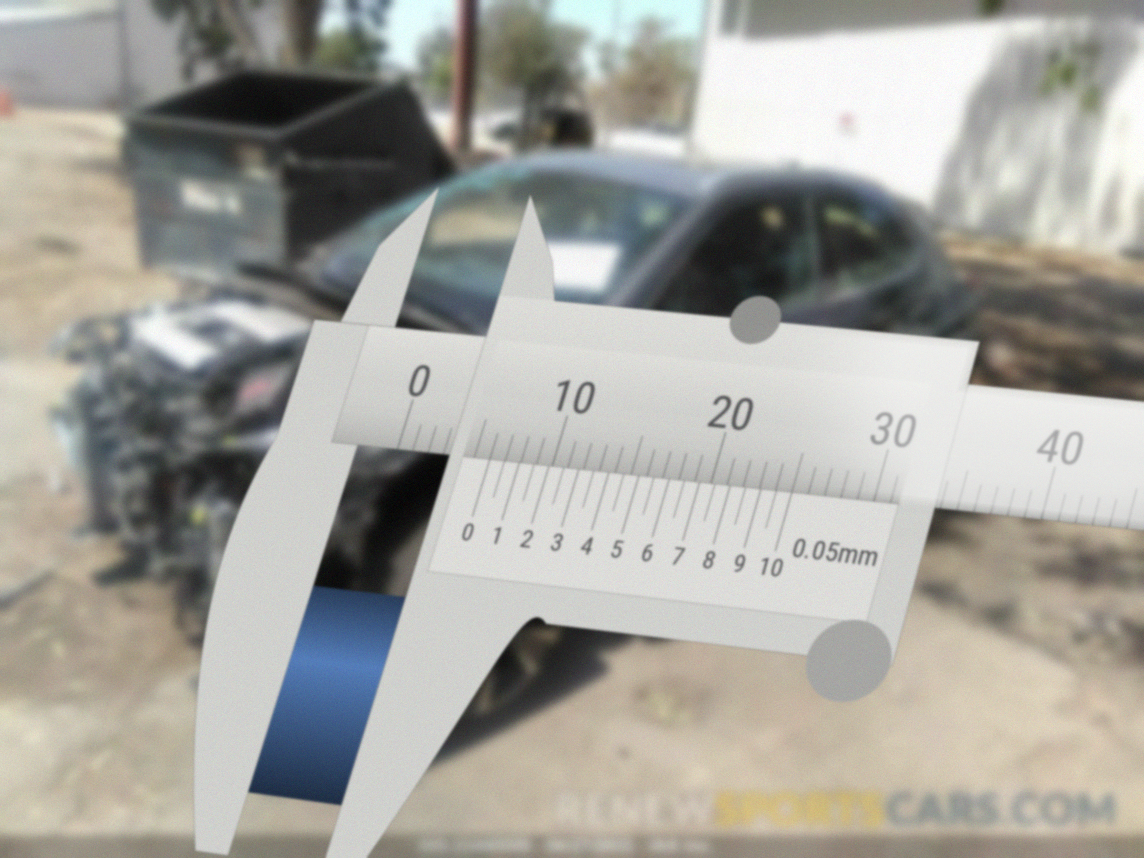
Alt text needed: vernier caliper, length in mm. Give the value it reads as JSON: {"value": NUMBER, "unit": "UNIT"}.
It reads {"value": 6.0, "unit": "mm"}
